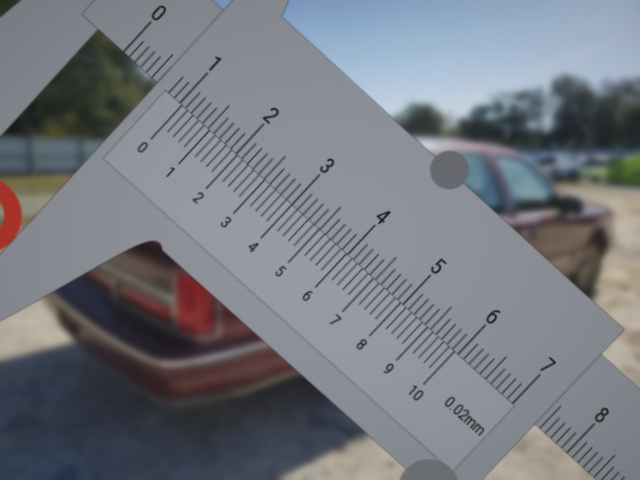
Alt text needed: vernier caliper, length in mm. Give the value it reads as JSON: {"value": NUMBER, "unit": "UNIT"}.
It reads {"value": 10.4, "unit": "mm"}
